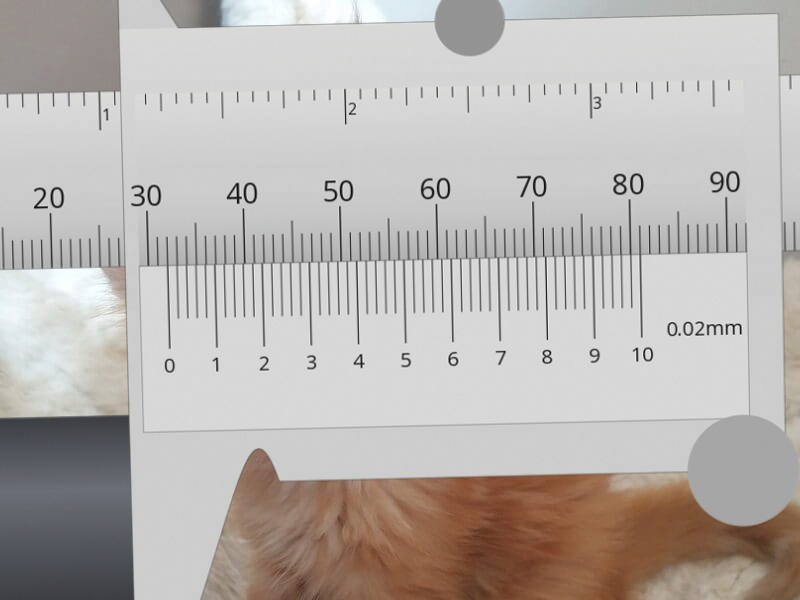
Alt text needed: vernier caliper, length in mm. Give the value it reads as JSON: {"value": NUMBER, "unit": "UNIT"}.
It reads {"value": 32.0, "unit": "mm"}
